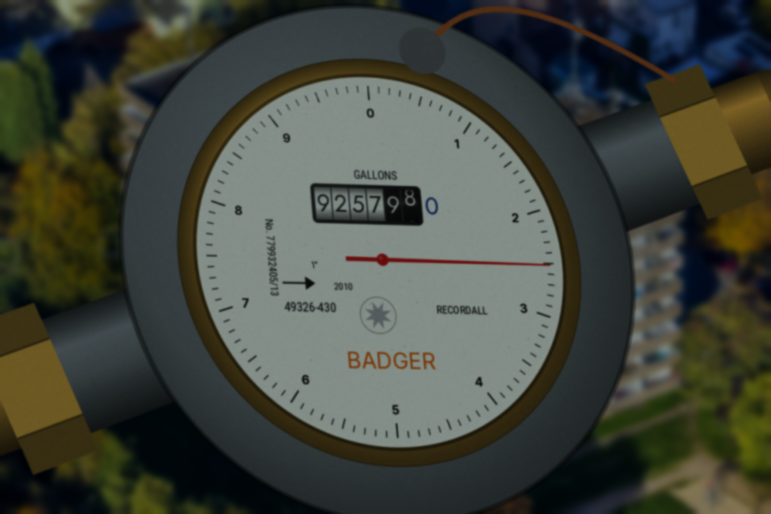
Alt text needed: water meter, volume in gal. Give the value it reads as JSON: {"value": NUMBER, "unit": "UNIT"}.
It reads {"value": 9257982.5, "unit": "gal"}
